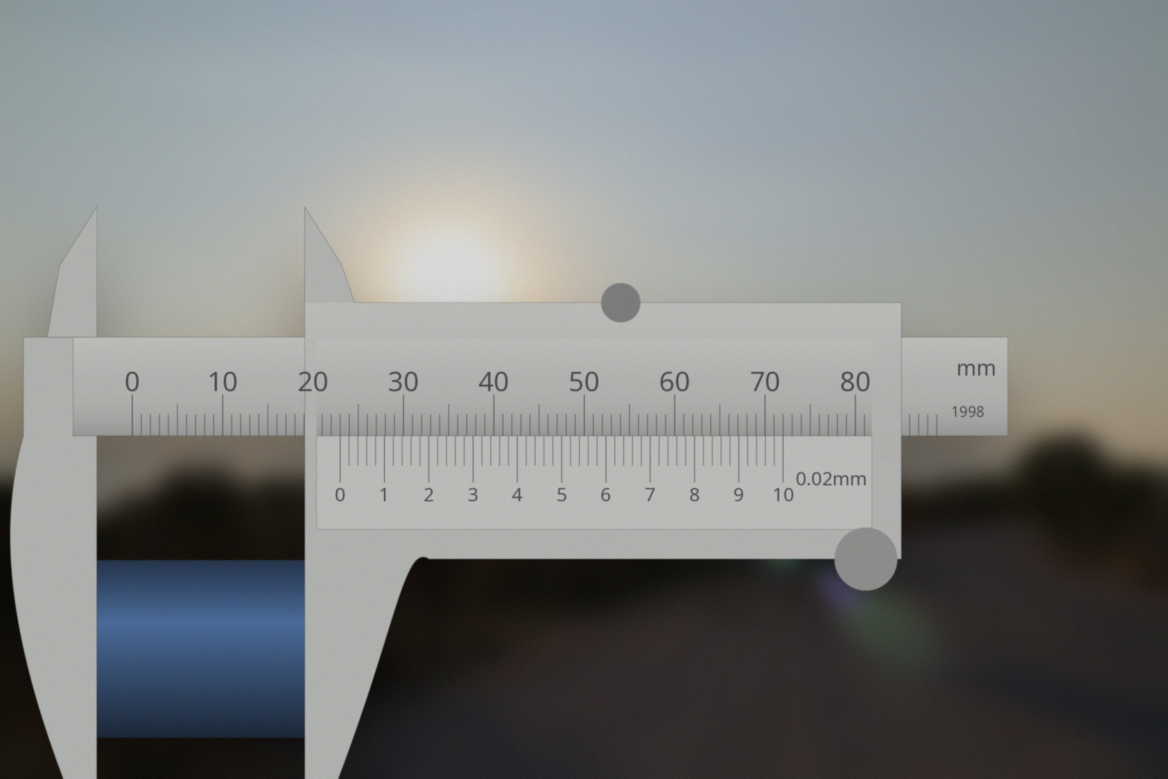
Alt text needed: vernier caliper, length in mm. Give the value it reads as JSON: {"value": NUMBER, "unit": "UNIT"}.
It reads {"value": 23.0, "unit": "mm"}
